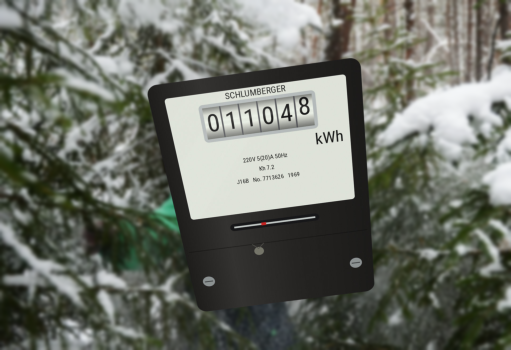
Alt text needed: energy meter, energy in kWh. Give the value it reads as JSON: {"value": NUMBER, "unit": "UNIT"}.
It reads {"value": 11048, "unit": "kWh"}
